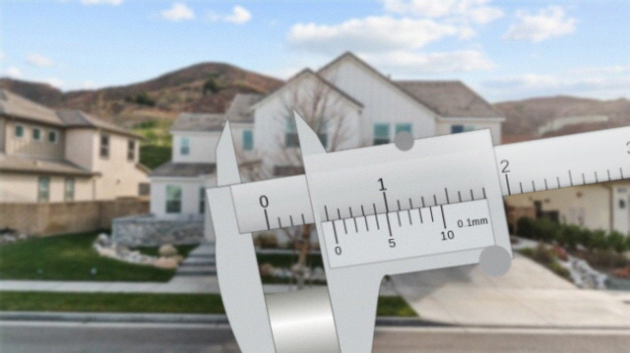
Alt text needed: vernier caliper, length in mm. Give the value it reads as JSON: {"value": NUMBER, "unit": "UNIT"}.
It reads {"value": 5.4, "unit": "mm"}
